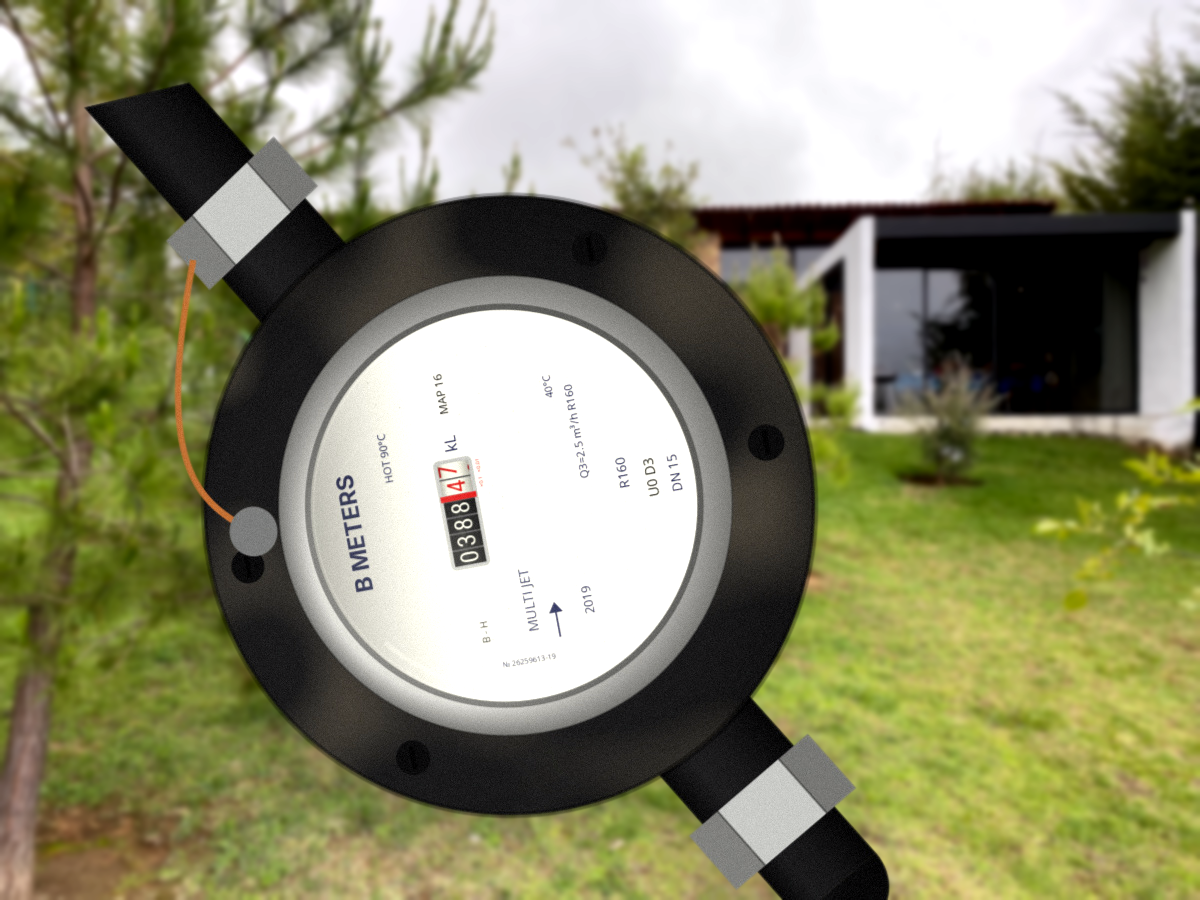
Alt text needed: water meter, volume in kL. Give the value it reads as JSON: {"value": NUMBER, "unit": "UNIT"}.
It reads {"value": 388.47, "unit": "kL"}
